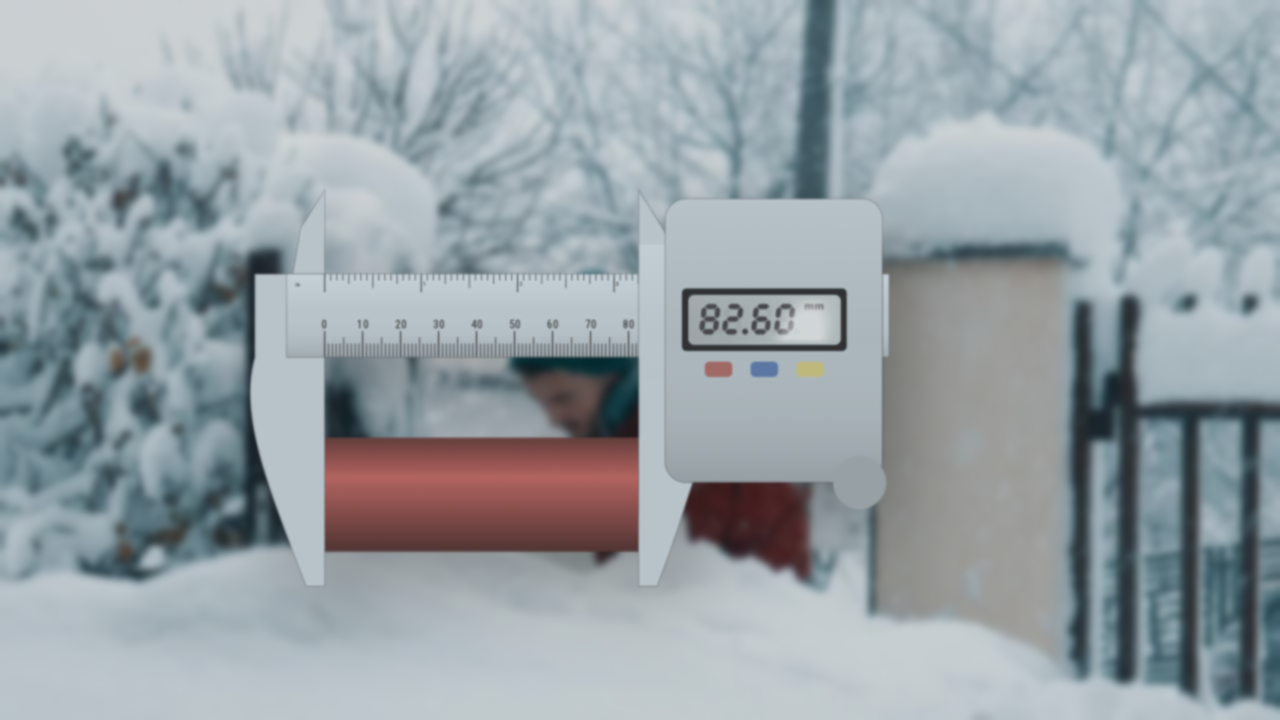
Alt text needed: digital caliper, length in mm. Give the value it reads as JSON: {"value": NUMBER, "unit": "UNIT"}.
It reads {"value": 82.60, "unit": "mm"}
